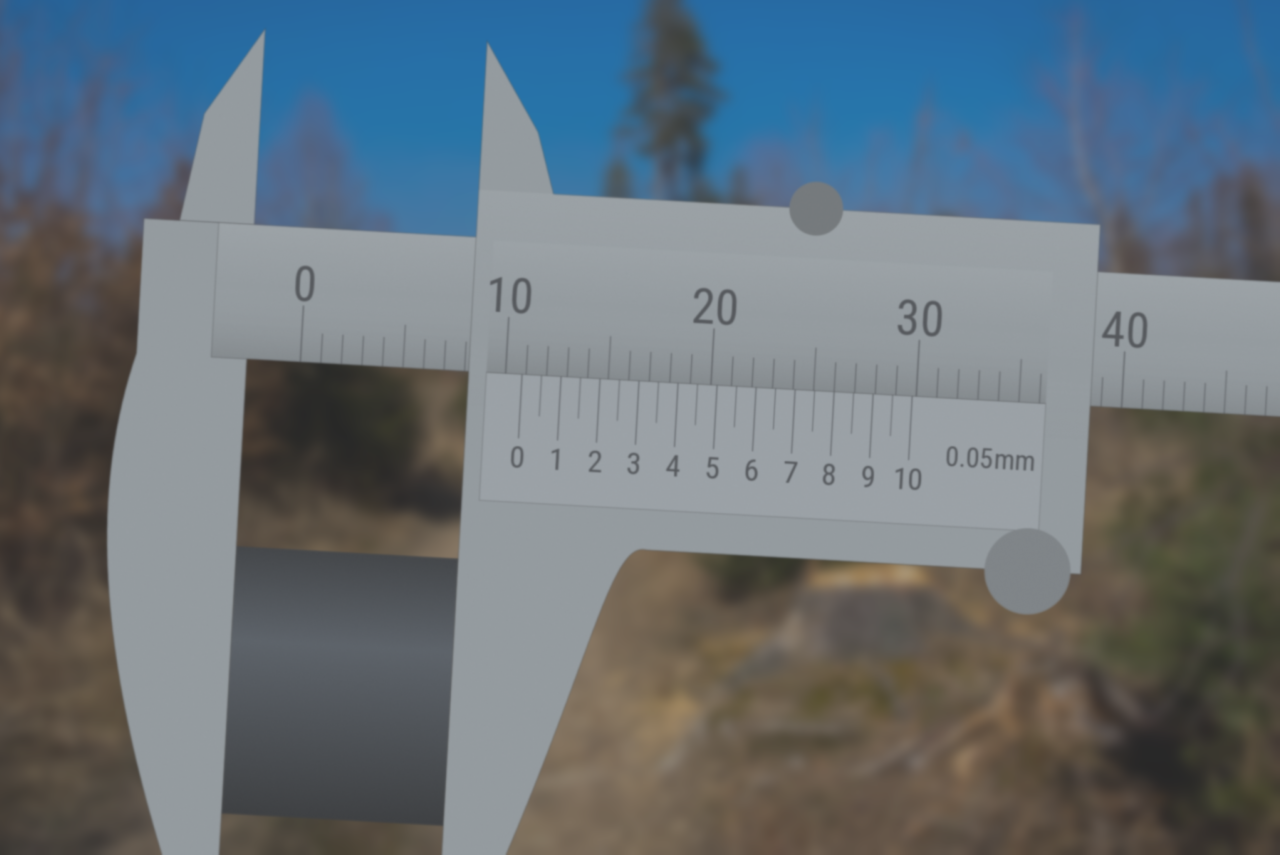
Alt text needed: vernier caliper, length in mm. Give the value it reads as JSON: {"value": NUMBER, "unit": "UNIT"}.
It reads {"value": 10.8, "unit": "mm"}
